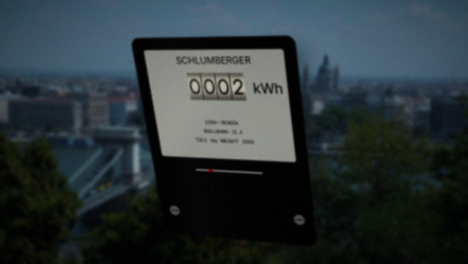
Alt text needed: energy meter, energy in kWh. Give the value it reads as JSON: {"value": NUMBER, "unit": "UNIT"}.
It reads {"value": 2, "unit": "kWh"}
